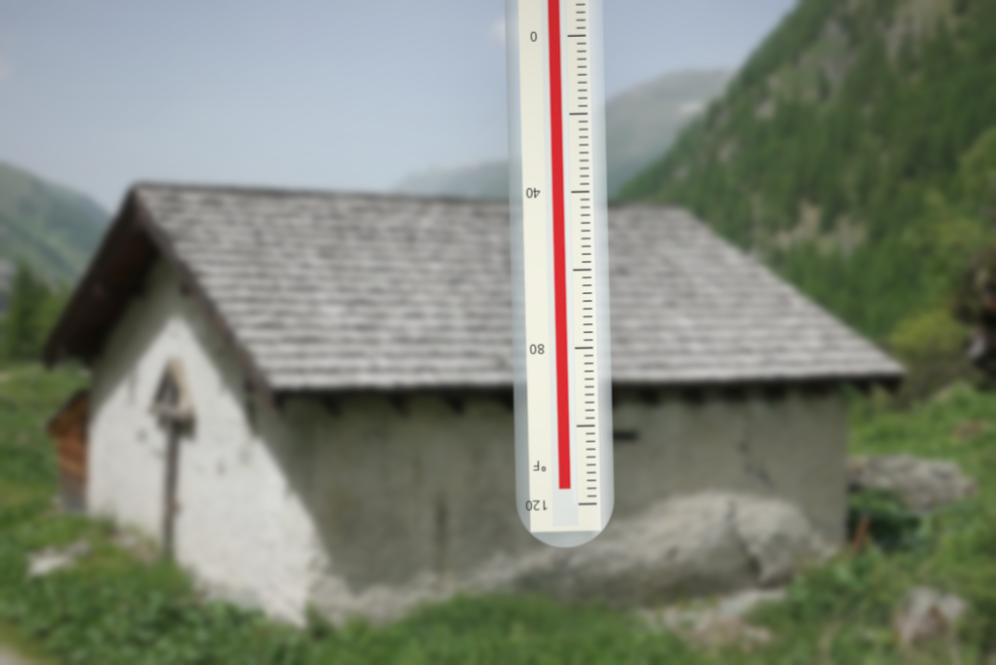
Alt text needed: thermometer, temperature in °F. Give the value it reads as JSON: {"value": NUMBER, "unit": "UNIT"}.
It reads {"value": 116, "unit": "°F"}
